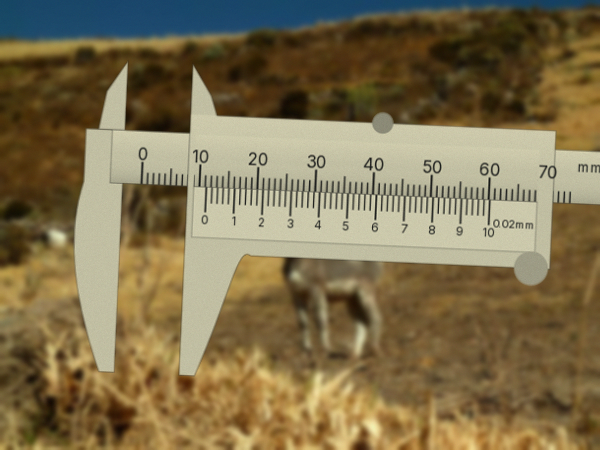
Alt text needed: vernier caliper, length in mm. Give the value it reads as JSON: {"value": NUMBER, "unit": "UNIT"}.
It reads {"value": 11.2, "unit": "mm"}
